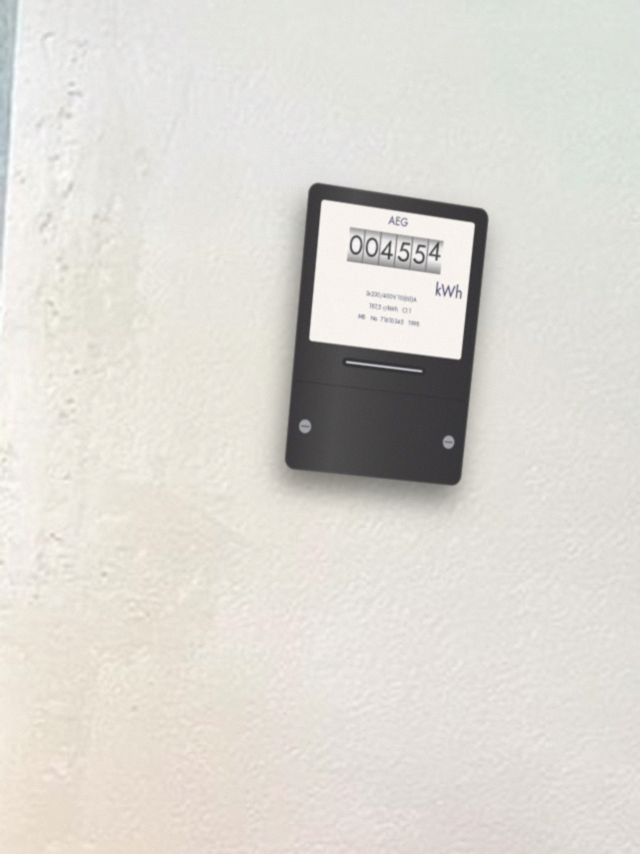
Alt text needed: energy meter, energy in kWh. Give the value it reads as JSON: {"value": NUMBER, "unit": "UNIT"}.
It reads {"value": 4554, "unit": "kWh"}
